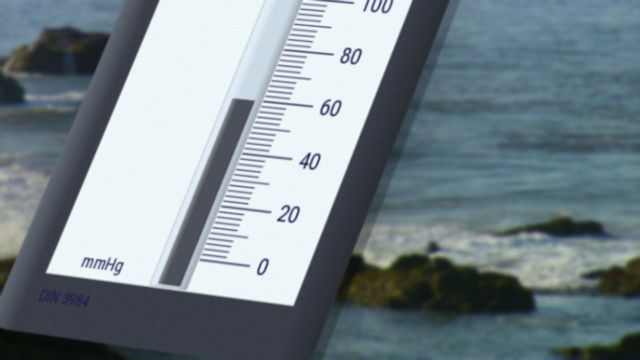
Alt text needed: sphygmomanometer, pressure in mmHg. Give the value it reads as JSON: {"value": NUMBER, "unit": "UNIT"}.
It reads {"value": 60, "unit": "mmHg"}
